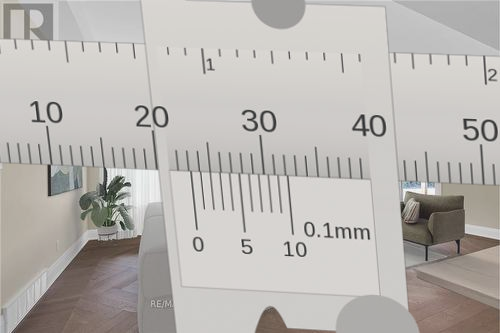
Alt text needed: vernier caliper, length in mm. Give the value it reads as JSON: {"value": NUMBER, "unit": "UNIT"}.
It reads {"value": 23.2, "unit": "mm"}
